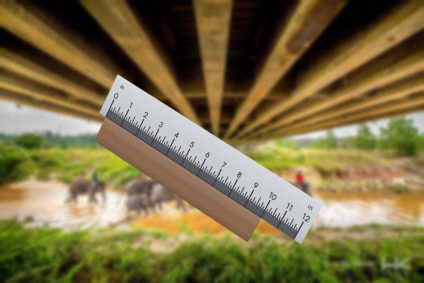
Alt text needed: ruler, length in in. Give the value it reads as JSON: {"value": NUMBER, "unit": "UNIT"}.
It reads {"value": 10, "unit": "in"}
